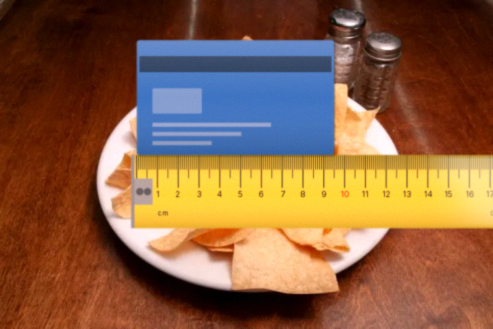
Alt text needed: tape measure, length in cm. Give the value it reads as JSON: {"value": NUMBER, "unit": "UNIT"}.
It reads {"value": 9.5, "unit": "cm"}
